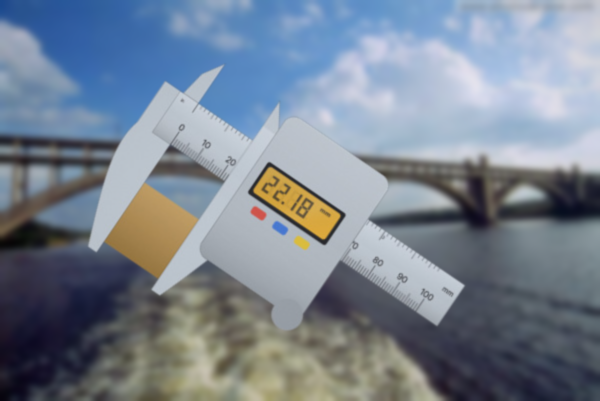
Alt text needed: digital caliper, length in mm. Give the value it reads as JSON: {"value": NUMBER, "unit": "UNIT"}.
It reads {"value": 22.18, "unit": "mm"}
